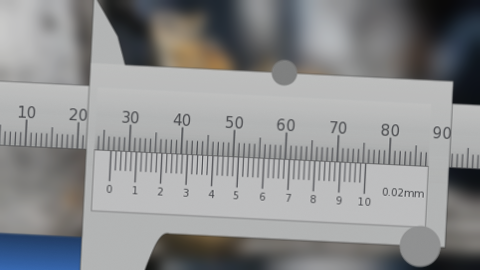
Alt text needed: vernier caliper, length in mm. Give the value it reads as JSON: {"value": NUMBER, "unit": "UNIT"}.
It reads {"value": 26.5, "unit": "mm"}
